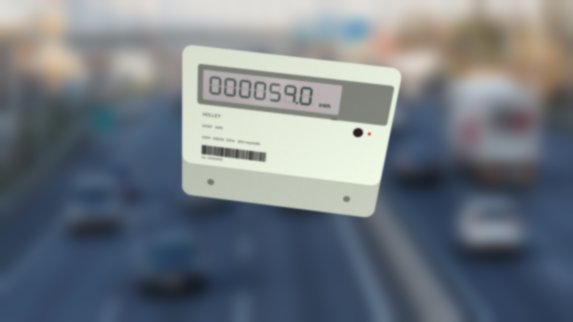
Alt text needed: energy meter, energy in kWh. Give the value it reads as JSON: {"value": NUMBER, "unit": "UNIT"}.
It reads {"value": 59.0, "unit": "kWh"}
